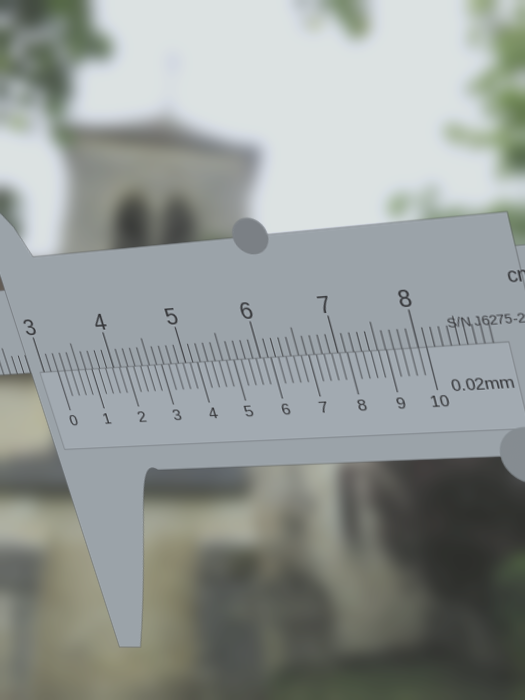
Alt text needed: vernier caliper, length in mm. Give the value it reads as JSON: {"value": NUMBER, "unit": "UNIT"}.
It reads {"value": 32.0, "unit": "mm"}
